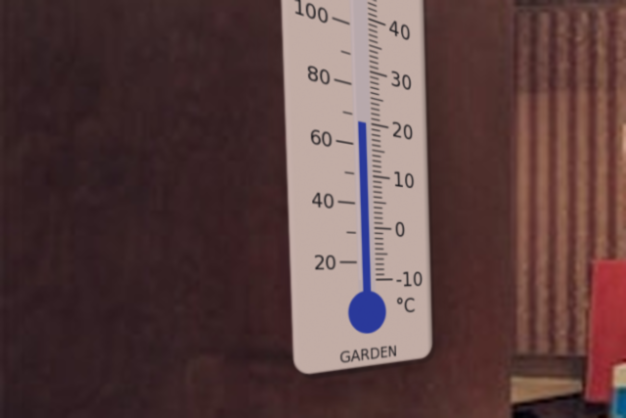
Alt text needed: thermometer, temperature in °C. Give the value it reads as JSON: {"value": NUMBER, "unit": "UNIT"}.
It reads {"value": 20, "unit": "°C"}
